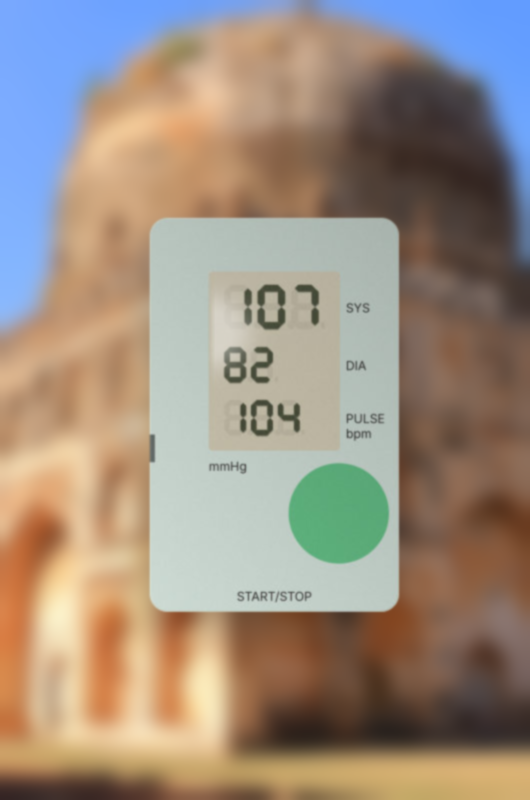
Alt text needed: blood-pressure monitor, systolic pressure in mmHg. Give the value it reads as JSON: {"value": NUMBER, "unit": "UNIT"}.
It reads {"value": 107, "unit": "mmHg"}
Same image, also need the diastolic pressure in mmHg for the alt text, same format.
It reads {"value": 82, "unit": "mmHg"}
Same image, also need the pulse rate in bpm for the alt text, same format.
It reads {"value": 104, "unit": "bpm"}
